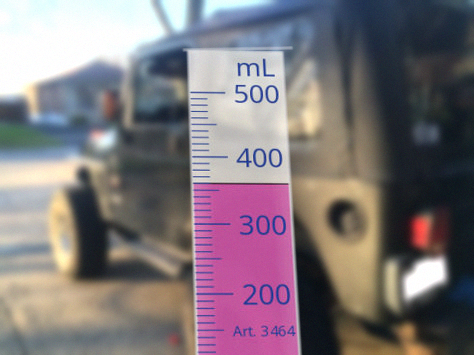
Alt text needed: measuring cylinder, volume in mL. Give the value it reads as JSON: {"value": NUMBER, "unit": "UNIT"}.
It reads {"value": 360, "unit": "mL"}
